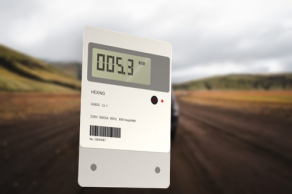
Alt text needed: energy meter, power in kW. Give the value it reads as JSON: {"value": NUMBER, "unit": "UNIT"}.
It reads {"value": 5.3, "unit": "kW"}
